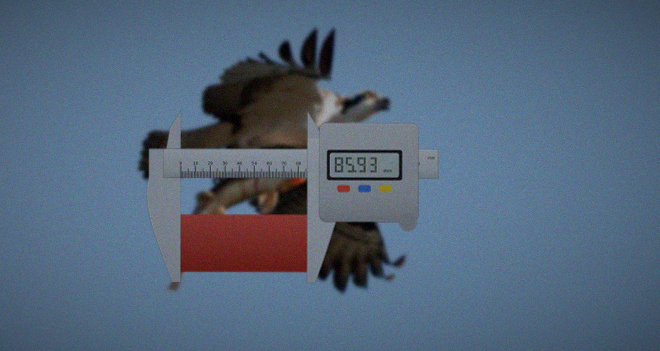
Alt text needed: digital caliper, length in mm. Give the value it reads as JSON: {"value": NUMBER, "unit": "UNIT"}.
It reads {"value": 85.93, "unit": "mm"}
